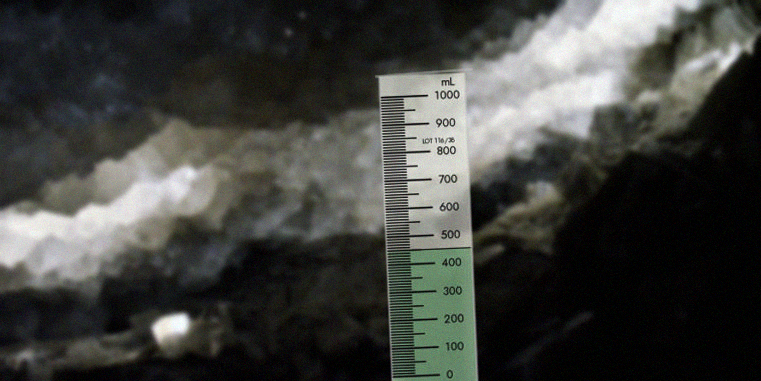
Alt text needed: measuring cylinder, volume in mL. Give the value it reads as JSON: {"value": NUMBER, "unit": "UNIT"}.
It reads {"value": 450, "unit": "mL"}
